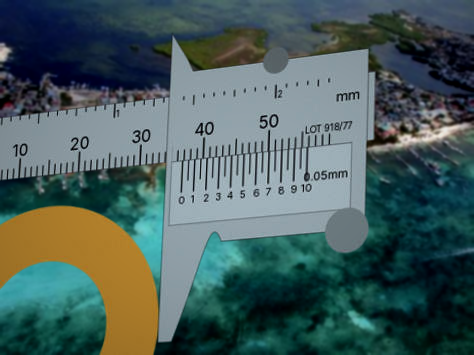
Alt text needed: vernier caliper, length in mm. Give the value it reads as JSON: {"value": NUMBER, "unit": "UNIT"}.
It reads {"value": 36.8, "unit": "mm"}
